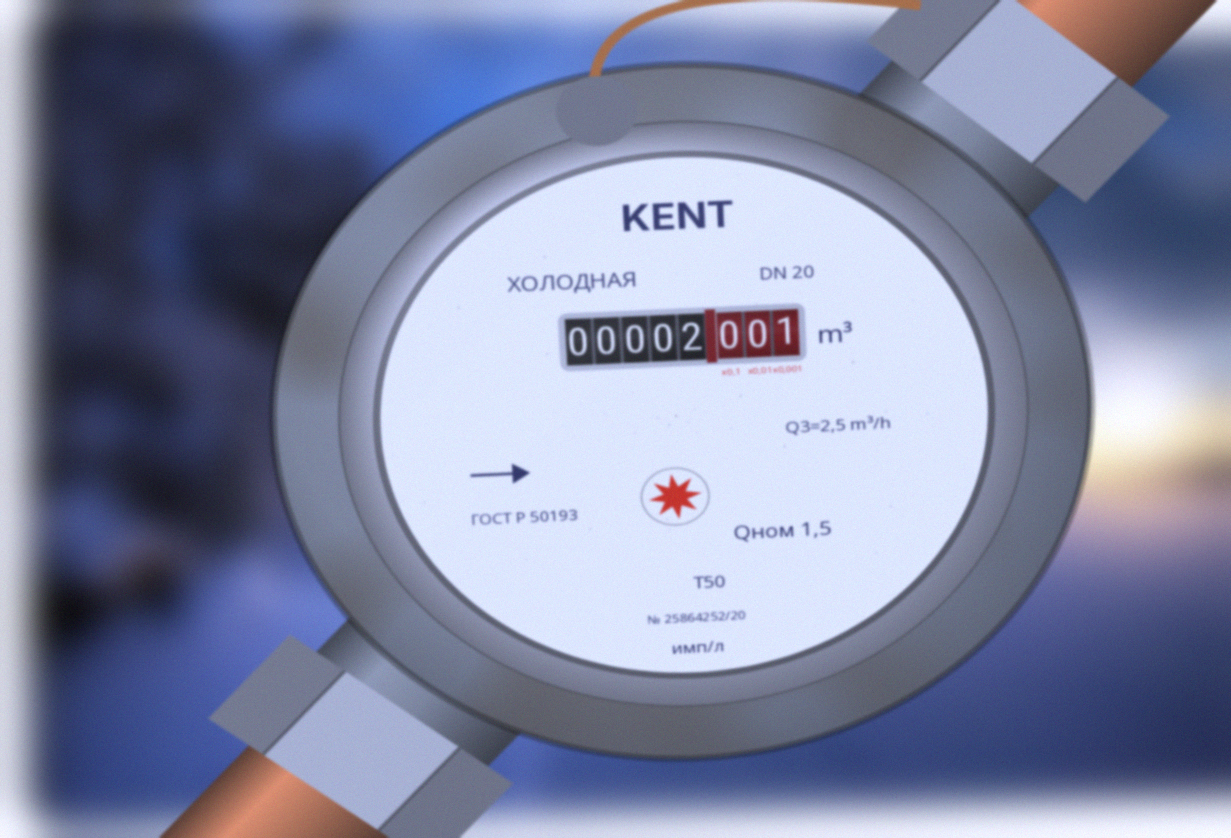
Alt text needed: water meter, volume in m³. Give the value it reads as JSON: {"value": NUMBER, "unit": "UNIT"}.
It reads {"value": 2.001, "unit": "m³"}
